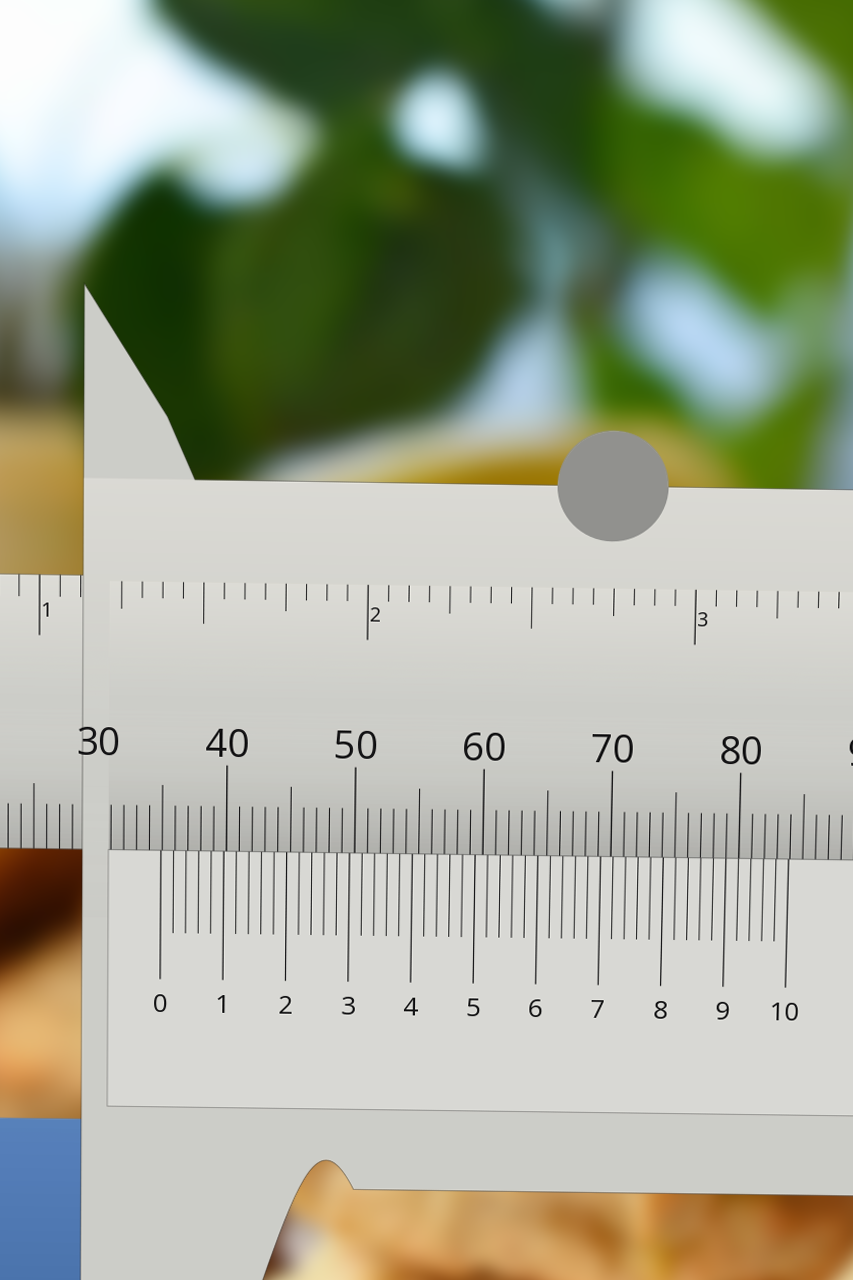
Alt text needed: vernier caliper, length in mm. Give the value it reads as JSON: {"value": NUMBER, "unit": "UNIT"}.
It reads {"value": 34.9, "unit": "mm"}
